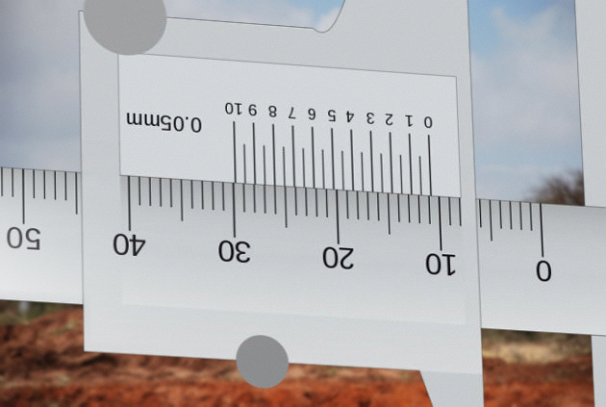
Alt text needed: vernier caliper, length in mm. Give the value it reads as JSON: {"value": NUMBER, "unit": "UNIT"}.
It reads {"value": 10.8, "unit": "mm"}
